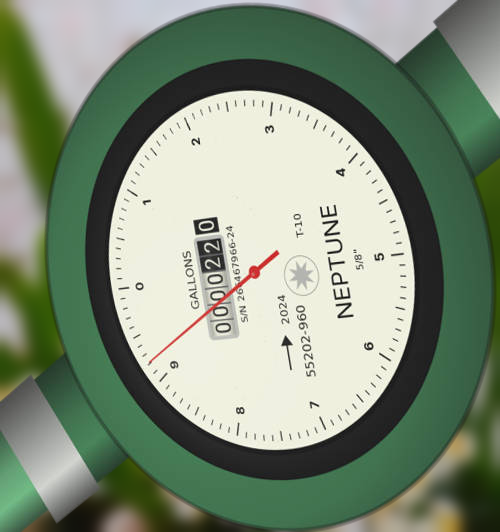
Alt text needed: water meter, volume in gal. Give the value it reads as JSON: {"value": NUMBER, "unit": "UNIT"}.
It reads {"value": 219.2, "unit": "gal"}
